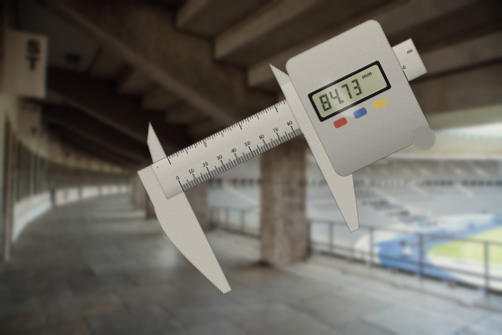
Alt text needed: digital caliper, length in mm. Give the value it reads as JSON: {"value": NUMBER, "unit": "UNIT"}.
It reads {"value": 84.73, "unit": "mm"}
